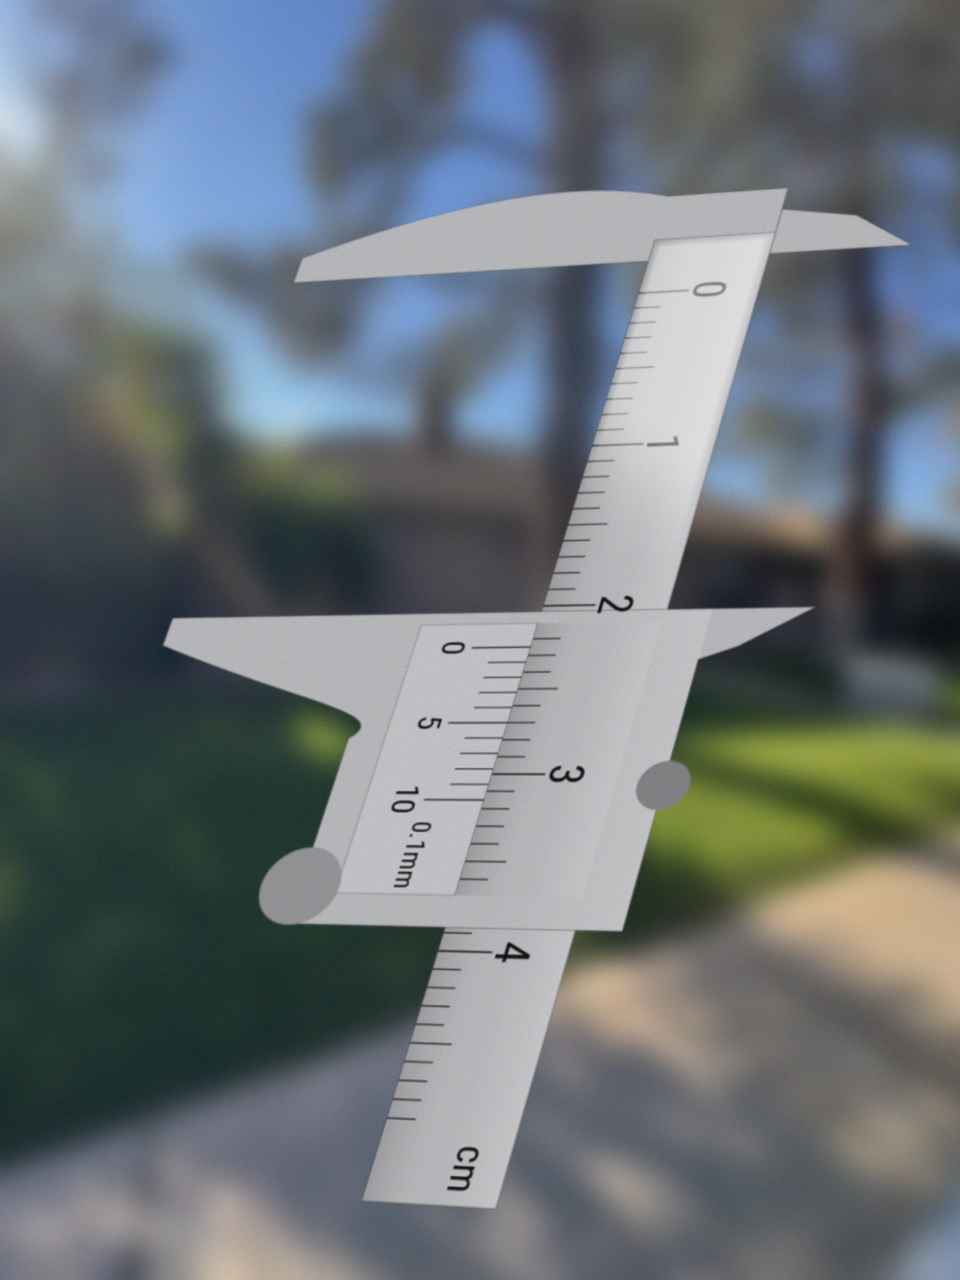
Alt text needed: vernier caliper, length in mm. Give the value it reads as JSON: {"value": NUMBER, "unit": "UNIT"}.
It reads {"value": 22.5, "unit": "mm"}
